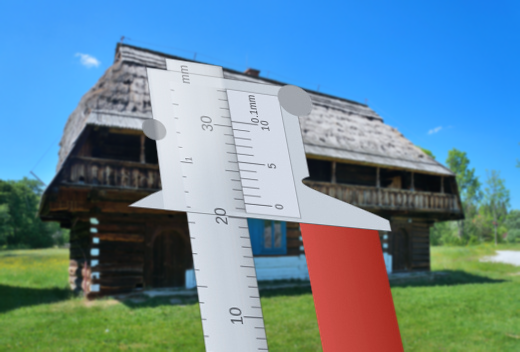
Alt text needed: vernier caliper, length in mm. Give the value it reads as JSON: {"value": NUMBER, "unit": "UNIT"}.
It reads {"value": 21.6, "unit": "mm"}
